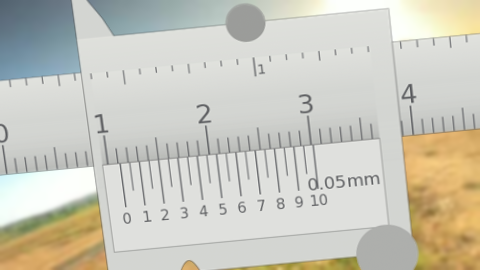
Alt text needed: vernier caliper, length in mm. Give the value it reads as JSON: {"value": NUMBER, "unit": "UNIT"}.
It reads {"value": 11.2, "unit": "mm"}
